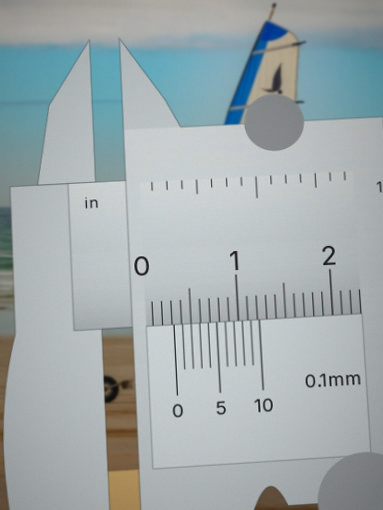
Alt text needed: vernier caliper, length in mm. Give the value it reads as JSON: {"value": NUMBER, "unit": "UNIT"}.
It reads {"value": 3.2, "unit": "mm"}
